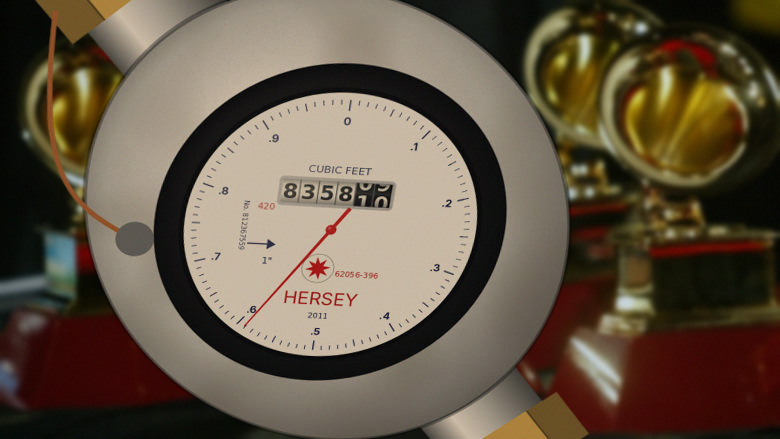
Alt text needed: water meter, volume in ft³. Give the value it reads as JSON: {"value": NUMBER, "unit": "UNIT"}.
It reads {"value": 835809.59, "unit": "ft³"}
